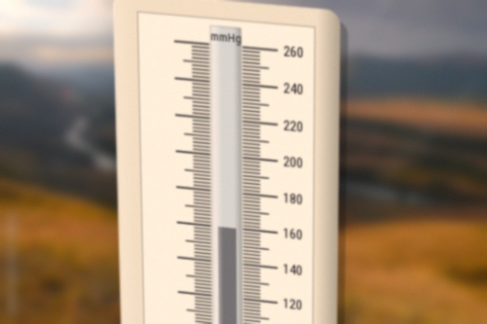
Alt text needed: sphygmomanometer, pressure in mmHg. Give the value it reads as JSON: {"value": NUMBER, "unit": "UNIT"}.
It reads {"value": 160, "unit": "mmHg"}
